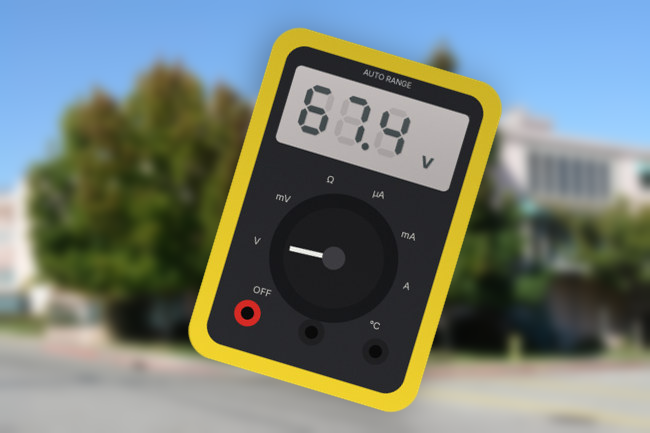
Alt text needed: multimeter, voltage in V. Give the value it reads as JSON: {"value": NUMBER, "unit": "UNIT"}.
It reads {"value": 67.4, "unit": "V"}
